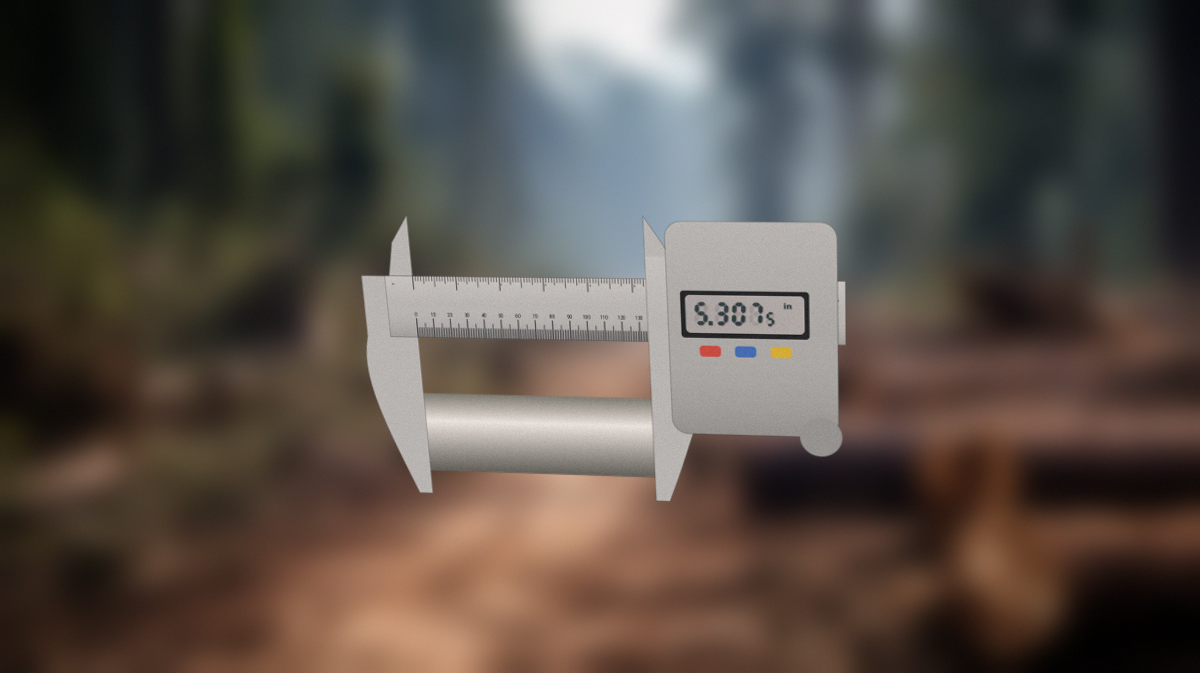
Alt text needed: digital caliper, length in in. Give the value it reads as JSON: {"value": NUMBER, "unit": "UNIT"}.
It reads {"value": 5.3075, "unit": "in"}
